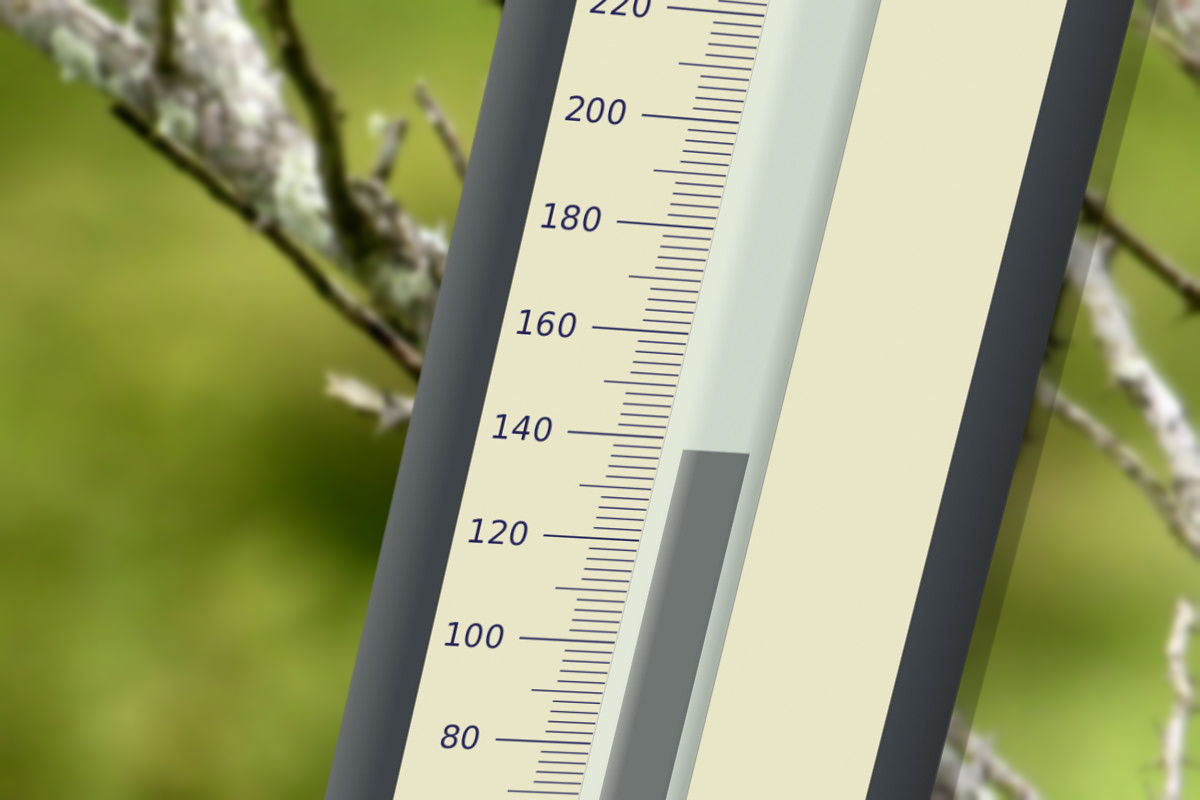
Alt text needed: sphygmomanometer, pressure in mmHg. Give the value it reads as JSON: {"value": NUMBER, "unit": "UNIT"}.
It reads {"value": 138, "unit": "mmHg"}
